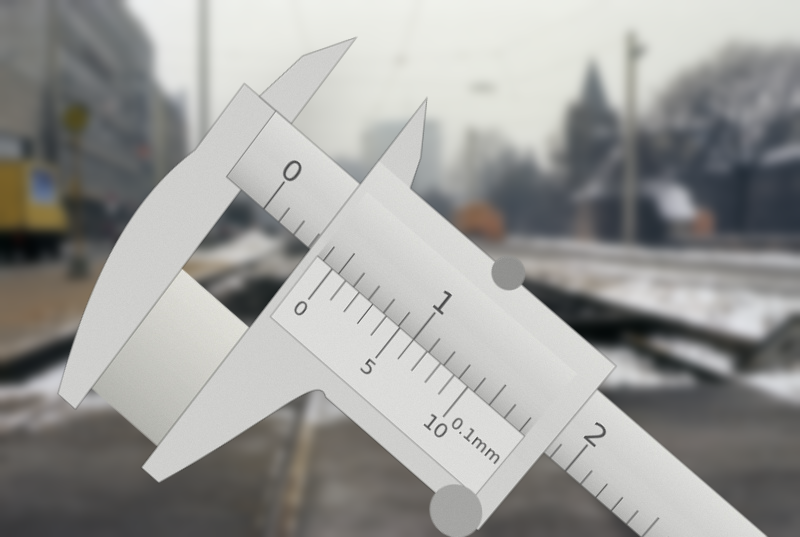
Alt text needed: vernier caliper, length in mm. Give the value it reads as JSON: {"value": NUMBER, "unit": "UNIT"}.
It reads {"value": 4.6, "unit": "mm"}
